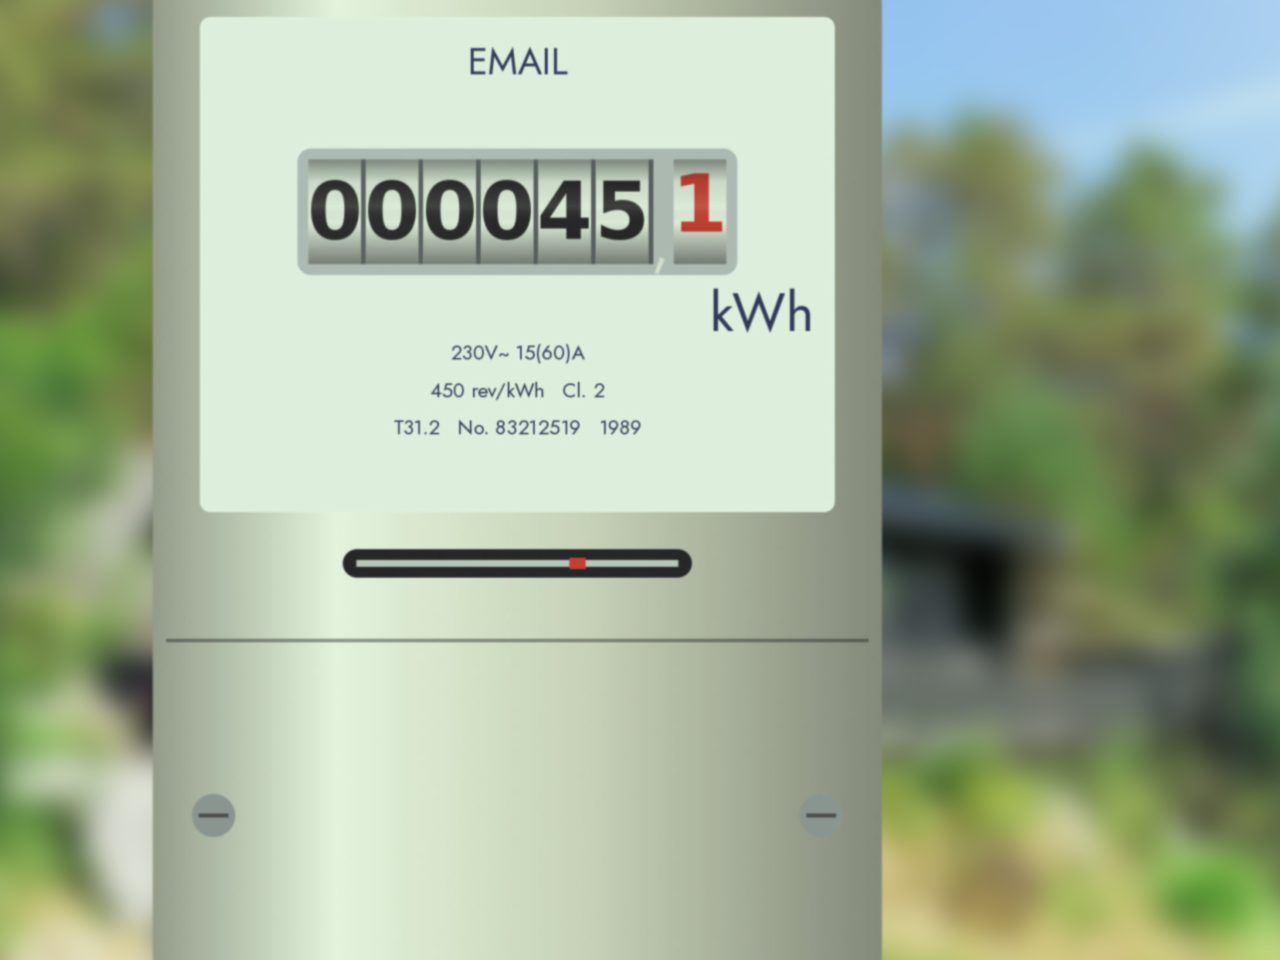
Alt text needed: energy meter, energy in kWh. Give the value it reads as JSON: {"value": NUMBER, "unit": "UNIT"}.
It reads {"value": 45.1, "unit": "kWh"}
